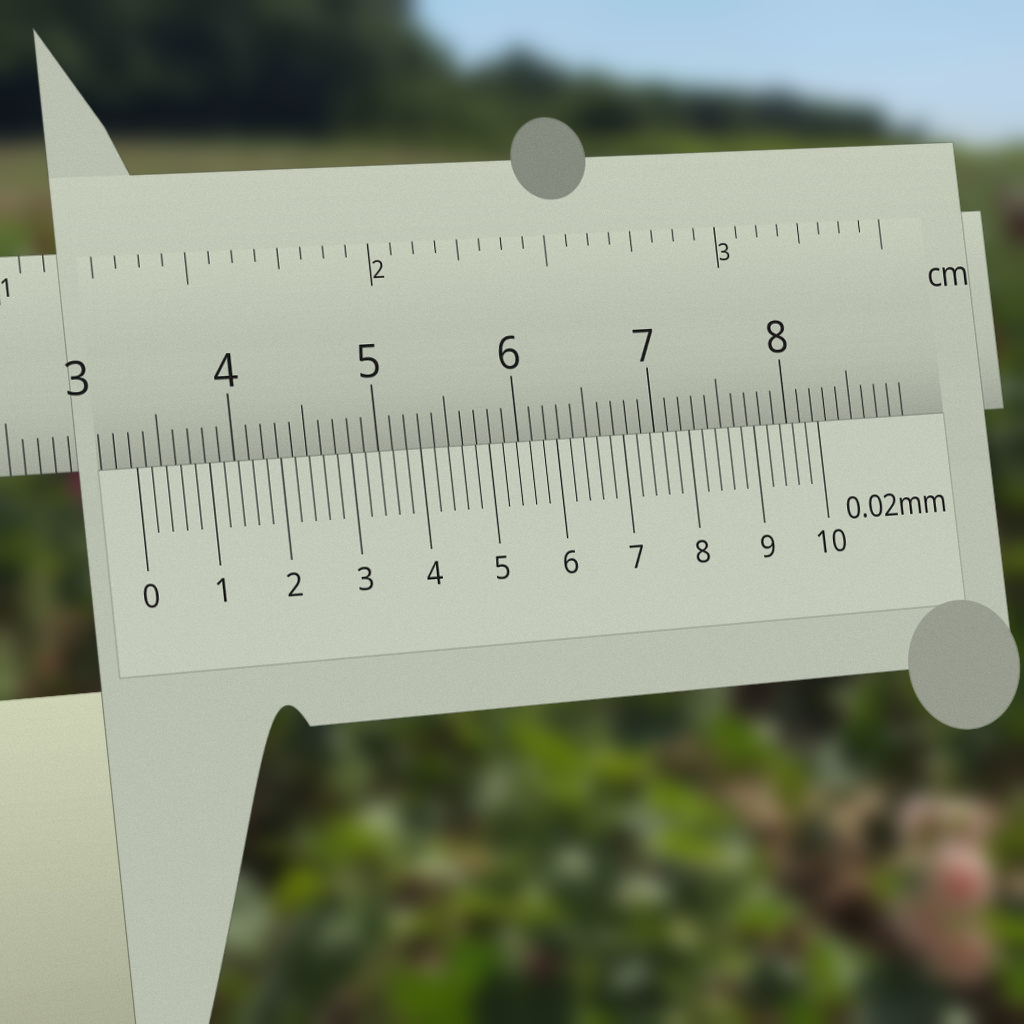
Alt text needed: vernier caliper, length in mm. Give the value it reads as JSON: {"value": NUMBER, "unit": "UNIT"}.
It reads {"value": 33.4, "unit": "mm"}
